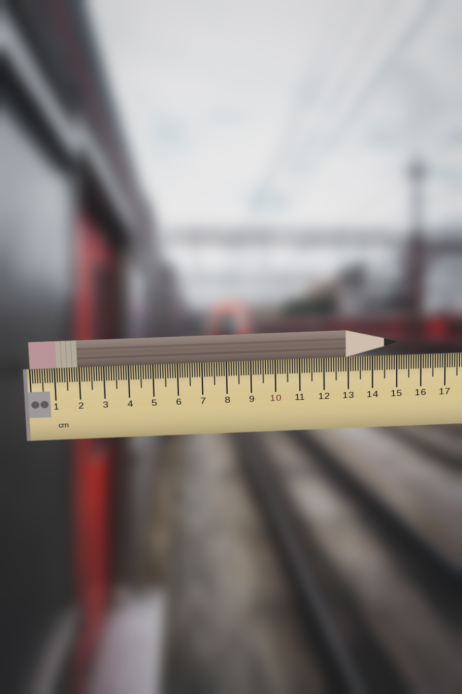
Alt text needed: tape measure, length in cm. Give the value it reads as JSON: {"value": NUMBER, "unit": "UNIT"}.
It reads {"value": 15, "unit": "cm"}
